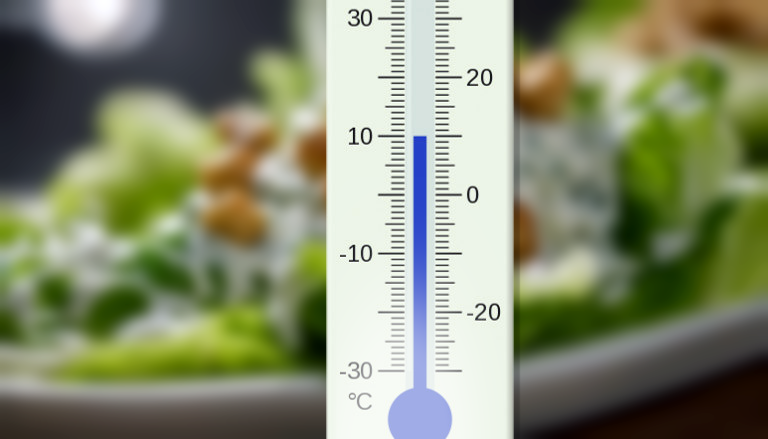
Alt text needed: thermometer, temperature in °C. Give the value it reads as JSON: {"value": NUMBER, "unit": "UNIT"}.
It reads {"value": 10, "unit": "°C"}
